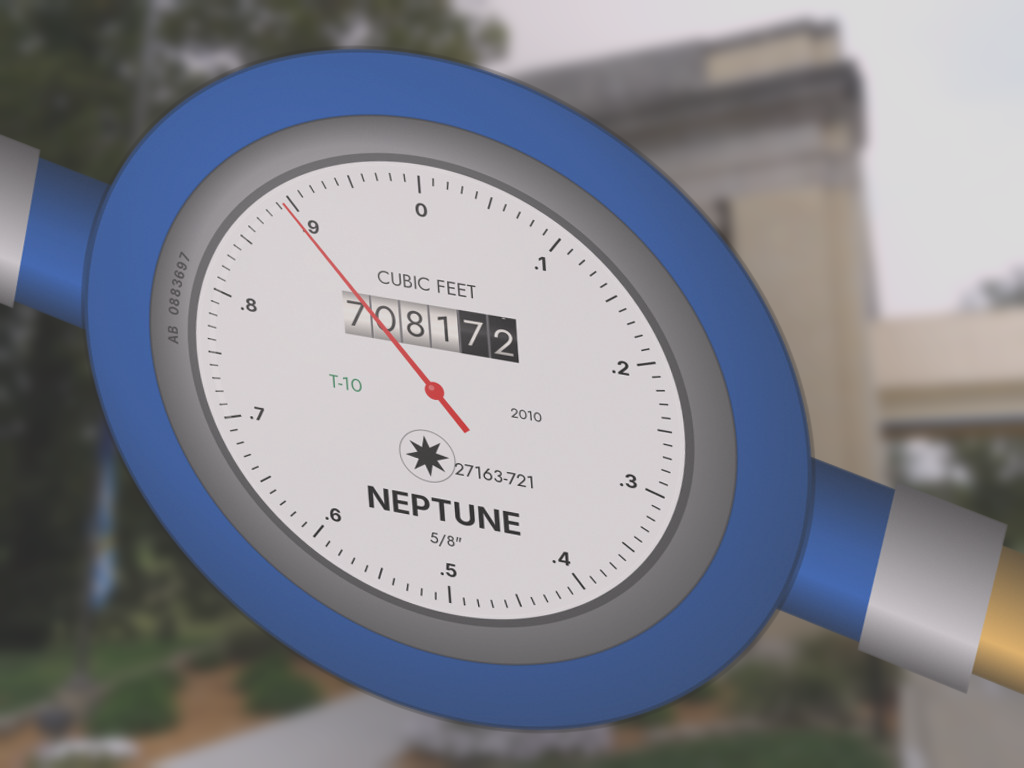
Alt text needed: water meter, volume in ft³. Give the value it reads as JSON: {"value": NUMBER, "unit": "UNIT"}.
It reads {"value": 708171.89, "unit": "ft³"}
